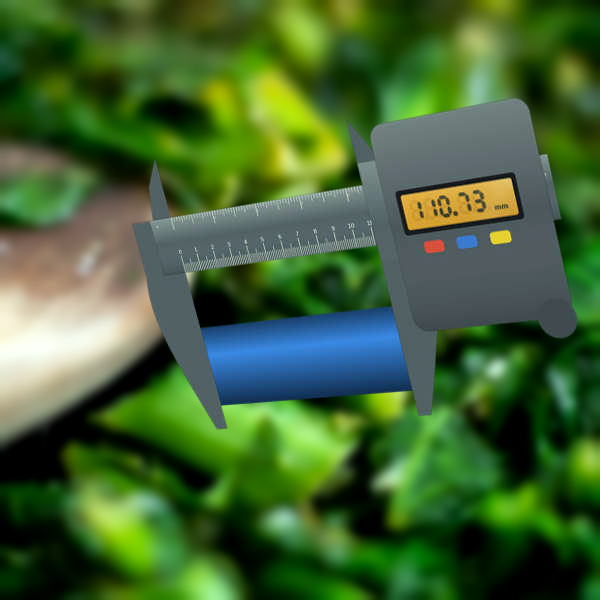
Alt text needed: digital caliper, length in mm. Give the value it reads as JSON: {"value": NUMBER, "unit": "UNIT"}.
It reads {"value": 110.73, "unit": "mm"}
